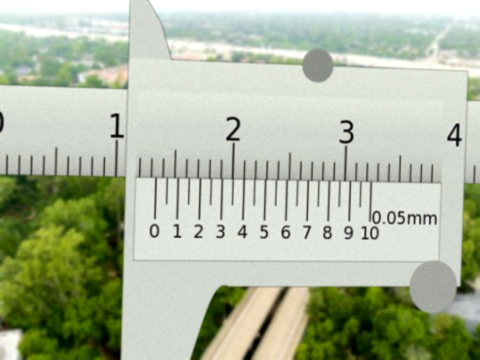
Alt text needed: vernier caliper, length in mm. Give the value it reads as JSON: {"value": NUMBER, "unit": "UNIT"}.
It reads {"value": 13.4, "unit": "mm"}
